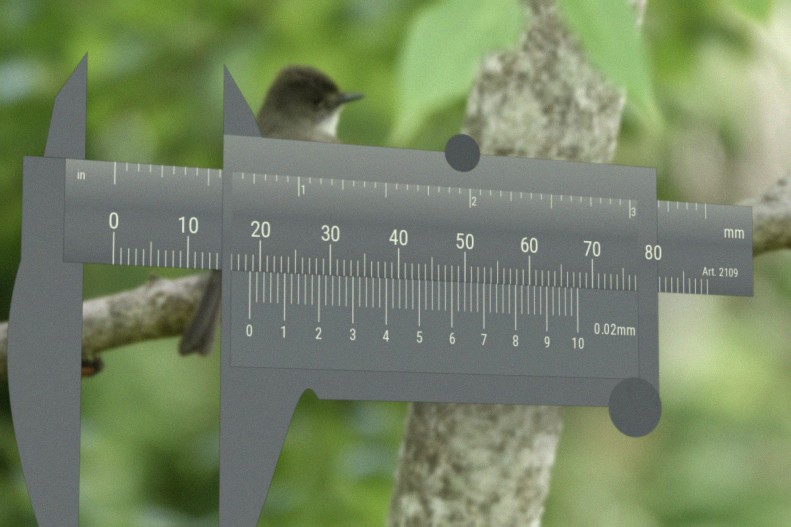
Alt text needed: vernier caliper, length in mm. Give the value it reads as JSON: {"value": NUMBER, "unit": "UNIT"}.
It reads {"value": 18.6, "unit": "mm"}
